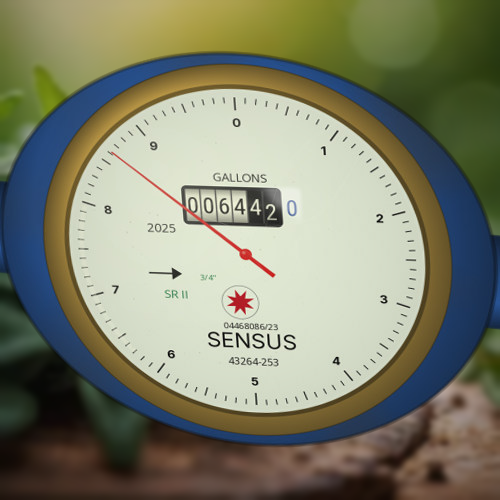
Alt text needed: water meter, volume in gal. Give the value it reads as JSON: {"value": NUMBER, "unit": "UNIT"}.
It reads {"value": 64418.6, "unit": "gal"}
